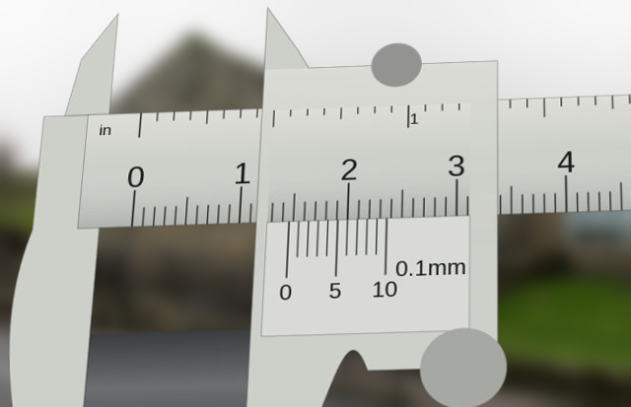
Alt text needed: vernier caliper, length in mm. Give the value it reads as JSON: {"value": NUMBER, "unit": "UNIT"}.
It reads {"value": 14.6, "unit": "mm"}
